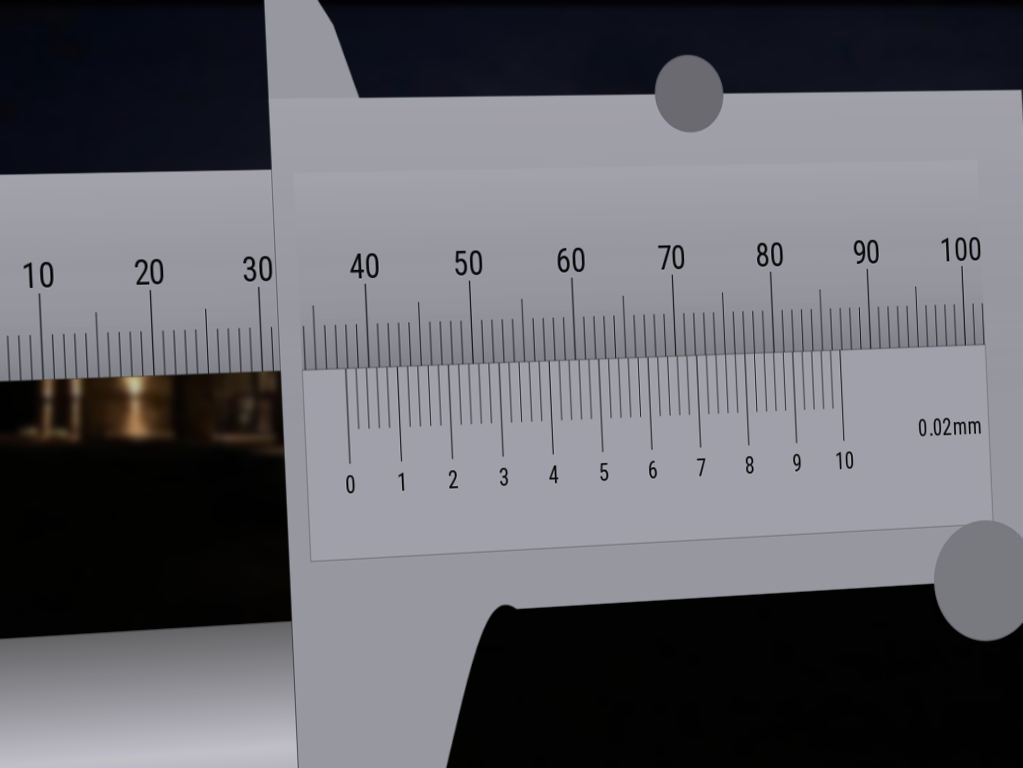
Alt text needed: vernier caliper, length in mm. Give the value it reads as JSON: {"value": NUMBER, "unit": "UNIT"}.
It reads {"value": 37.8, "unit": "mm"}
